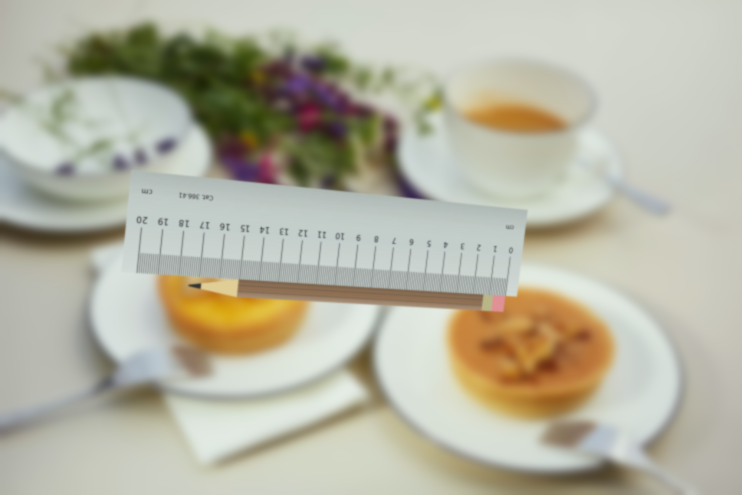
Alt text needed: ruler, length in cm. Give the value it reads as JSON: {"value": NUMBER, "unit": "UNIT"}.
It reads {"value": 17.5, "unit": "cm"}
